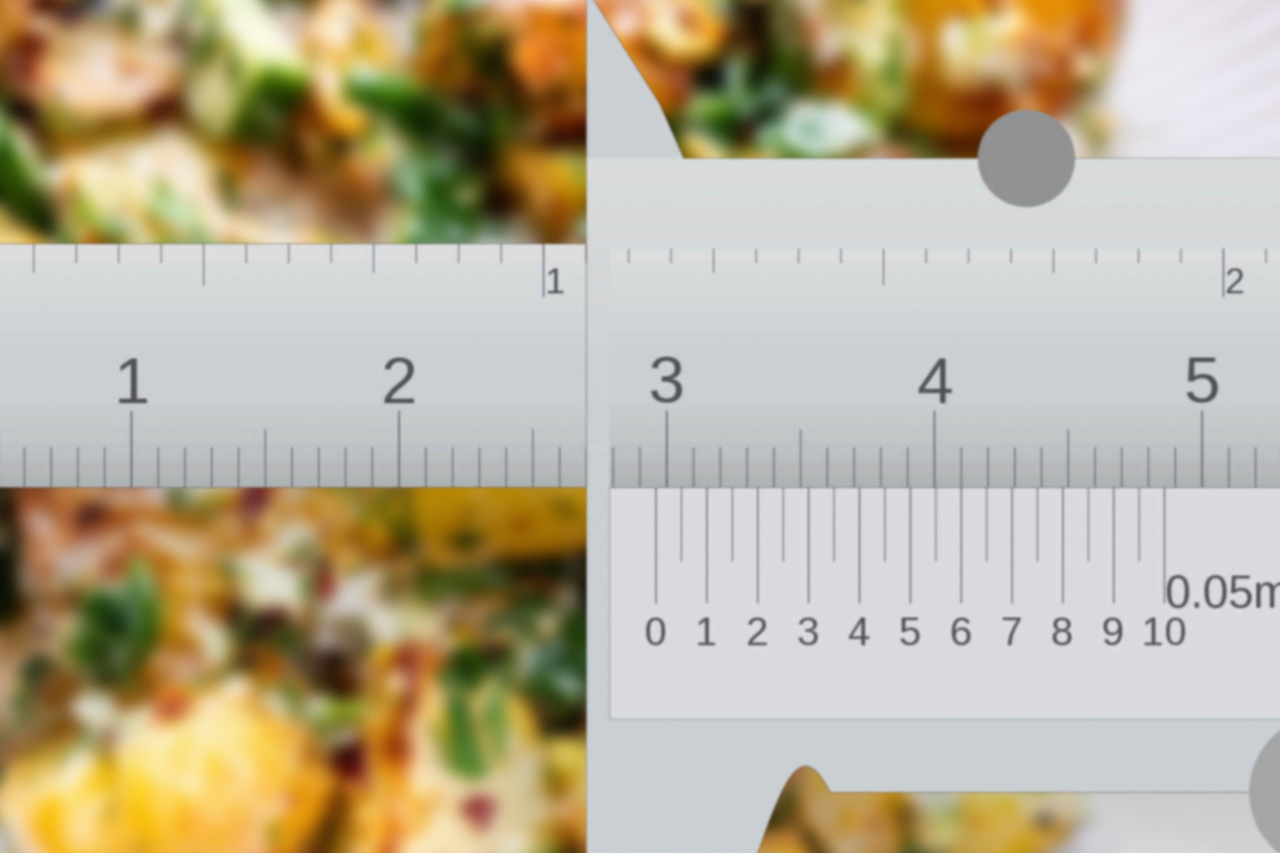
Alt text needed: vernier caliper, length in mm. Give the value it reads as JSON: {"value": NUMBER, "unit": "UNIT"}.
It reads {"value": 29.6, "unit": "mm"}
